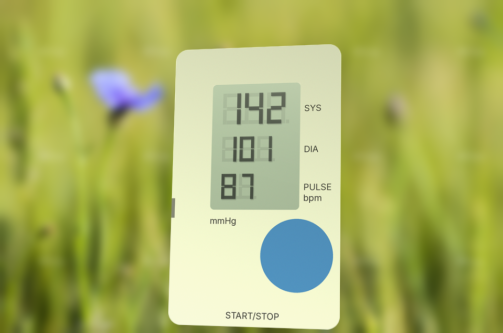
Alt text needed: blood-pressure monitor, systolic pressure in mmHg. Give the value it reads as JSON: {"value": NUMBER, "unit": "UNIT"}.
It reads {"value": 142, "unit": "mmHg"}
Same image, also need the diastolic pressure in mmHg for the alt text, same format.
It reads {"value": 101, "unit": "mmHg"}
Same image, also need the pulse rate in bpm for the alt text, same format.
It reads {"value": 87, "unit": "bpm"}
